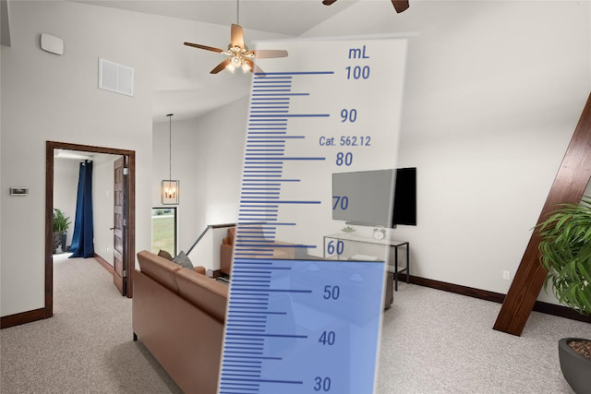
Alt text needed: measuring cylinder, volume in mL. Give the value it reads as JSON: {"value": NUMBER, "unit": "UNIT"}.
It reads {"value": 57, "unit": "mL"}
